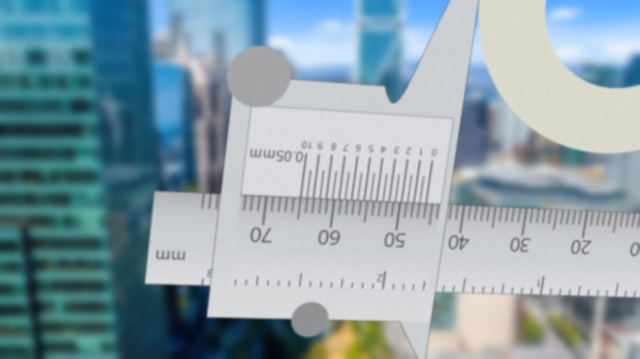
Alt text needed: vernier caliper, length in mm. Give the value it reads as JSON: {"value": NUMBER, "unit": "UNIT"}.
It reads {"value": 46.0, "unit": "mm"}
